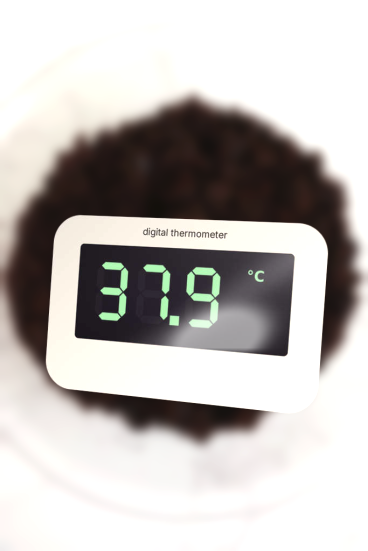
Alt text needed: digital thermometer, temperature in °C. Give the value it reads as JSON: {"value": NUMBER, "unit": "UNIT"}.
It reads {"value": 37.9, "unit": "°C"}
